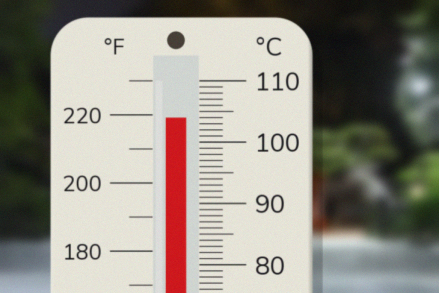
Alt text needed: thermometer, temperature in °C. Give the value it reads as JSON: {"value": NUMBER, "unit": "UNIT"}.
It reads {"value": 104, "unit": "°C"}
